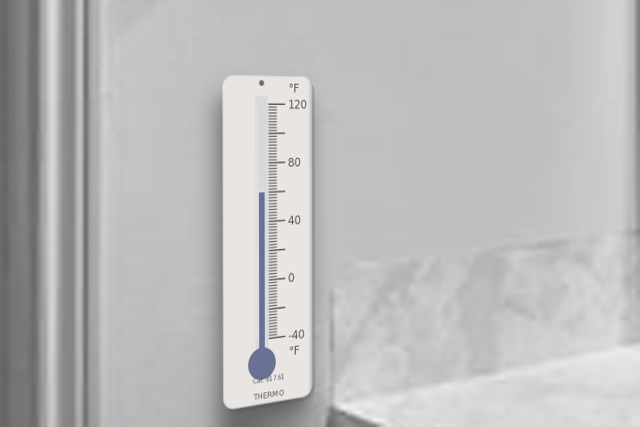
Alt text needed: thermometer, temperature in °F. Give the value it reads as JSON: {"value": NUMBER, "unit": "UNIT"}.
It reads {"value": 60, "unit": "°F"}
